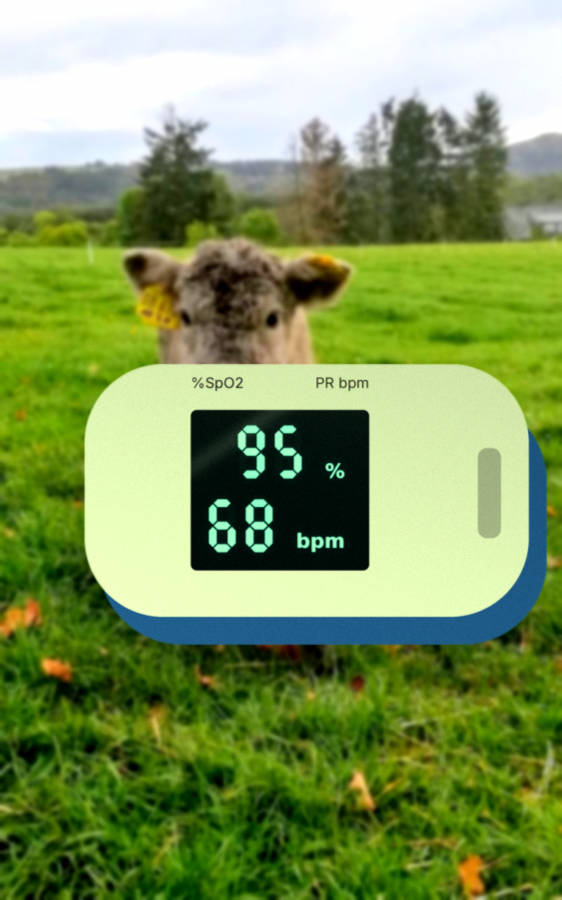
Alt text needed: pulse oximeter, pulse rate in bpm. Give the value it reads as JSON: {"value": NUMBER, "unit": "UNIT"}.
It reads {"value": 68, "unit": "bpm"}
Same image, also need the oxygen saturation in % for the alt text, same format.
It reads {"value": 95, "unit": "%"}
